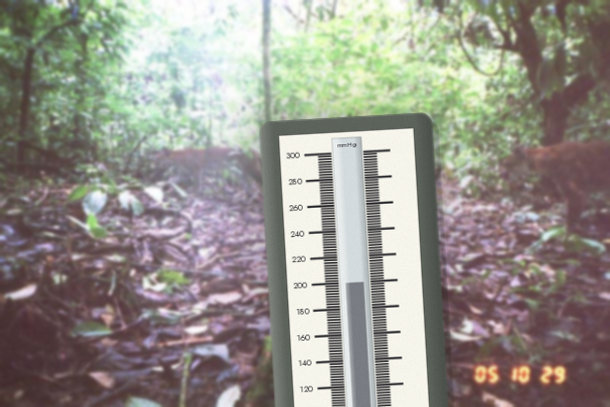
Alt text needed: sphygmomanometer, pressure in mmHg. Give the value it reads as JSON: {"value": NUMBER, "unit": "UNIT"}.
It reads {"value": 200, "unit": "mmHg"}
